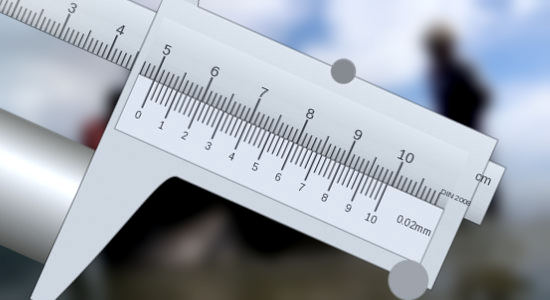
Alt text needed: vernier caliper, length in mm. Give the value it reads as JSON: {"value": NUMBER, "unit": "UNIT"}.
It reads {"value": 50.0, "unit": "mm"}
